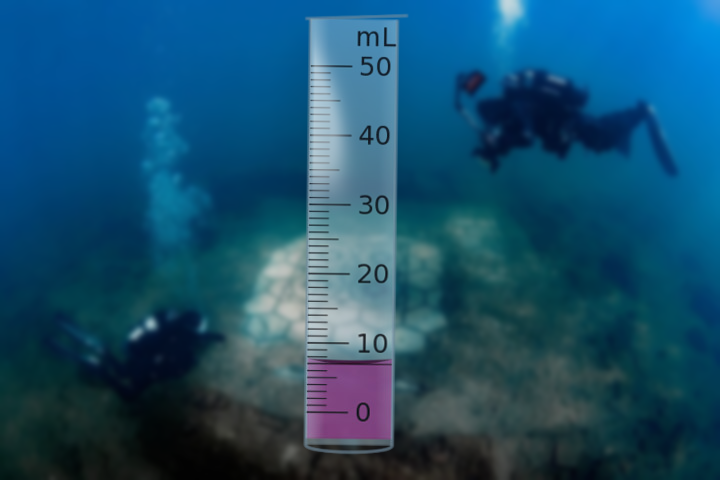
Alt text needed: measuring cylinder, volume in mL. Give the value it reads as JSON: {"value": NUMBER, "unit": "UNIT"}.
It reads {"value": 7, "unit": "mL"}
